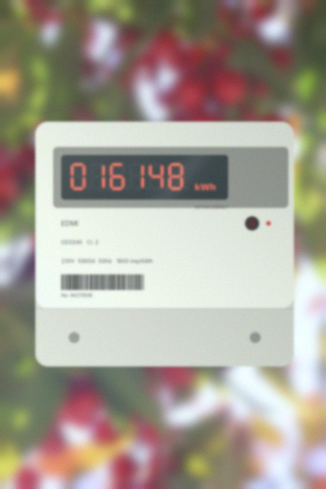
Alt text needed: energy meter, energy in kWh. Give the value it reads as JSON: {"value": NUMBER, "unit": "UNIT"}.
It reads {"value": 16148, "unit": "kWh"}
